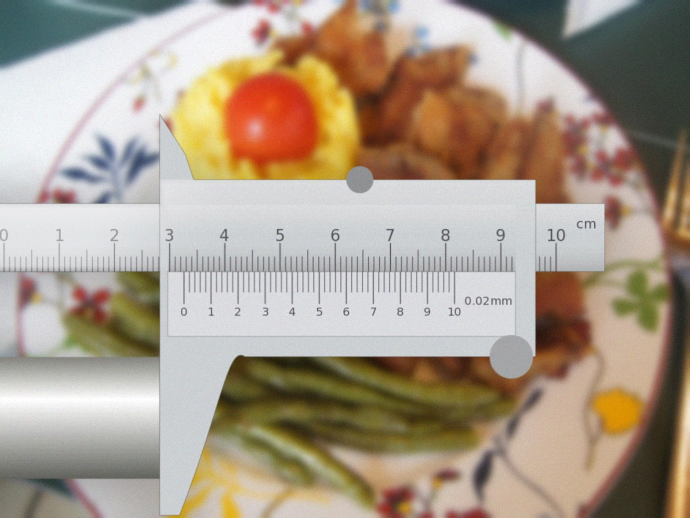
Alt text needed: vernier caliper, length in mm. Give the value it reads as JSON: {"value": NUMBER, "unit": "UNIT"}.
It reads {"value": 32.6, "unit": "mm"}
